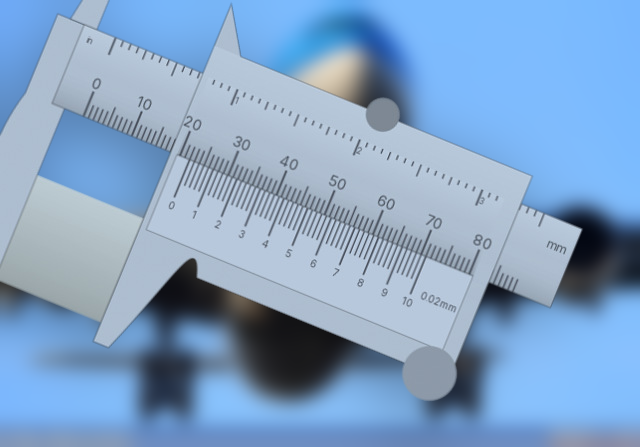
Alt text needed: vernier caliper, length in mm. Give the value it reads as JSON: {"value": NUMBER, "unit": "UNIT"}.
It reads {"value": 22.0, "unit": "mm"}
